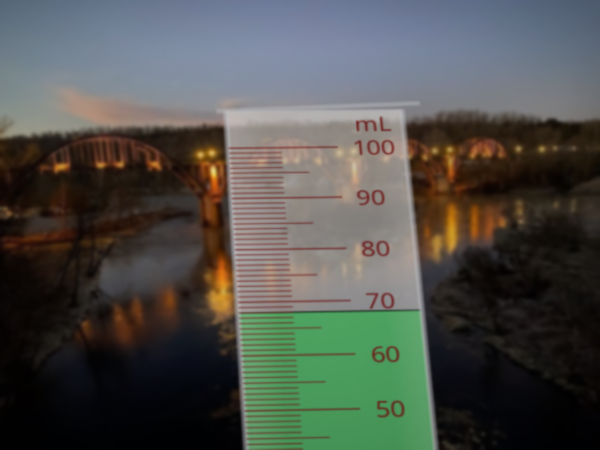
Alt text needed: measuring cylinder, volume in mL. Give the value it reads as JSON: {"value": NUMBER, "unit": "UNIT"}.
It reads {"value": 68, "unit": "mL"}
